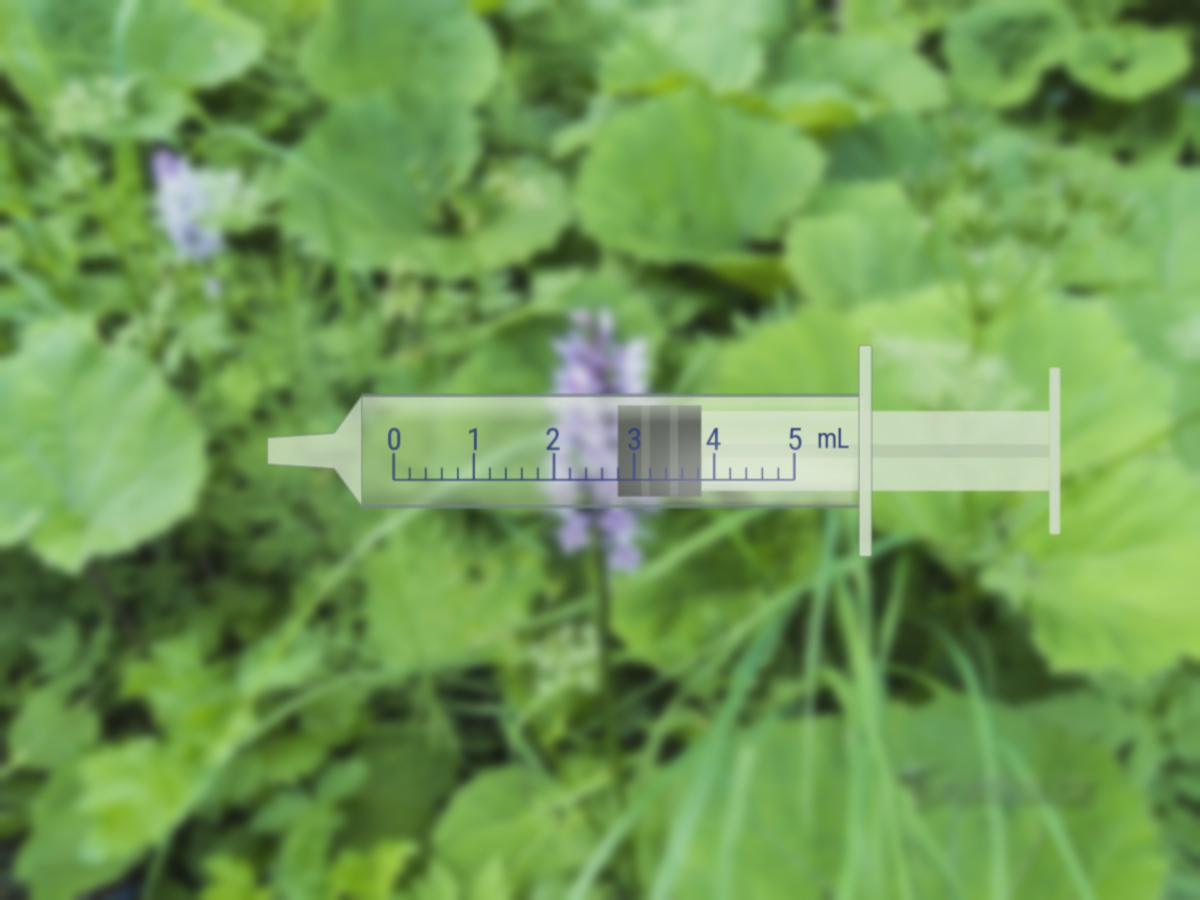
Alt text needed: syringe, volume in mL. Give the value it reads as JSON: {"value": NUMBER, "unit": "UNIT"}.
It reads {"value": 2.8, "unit": "mL"}
